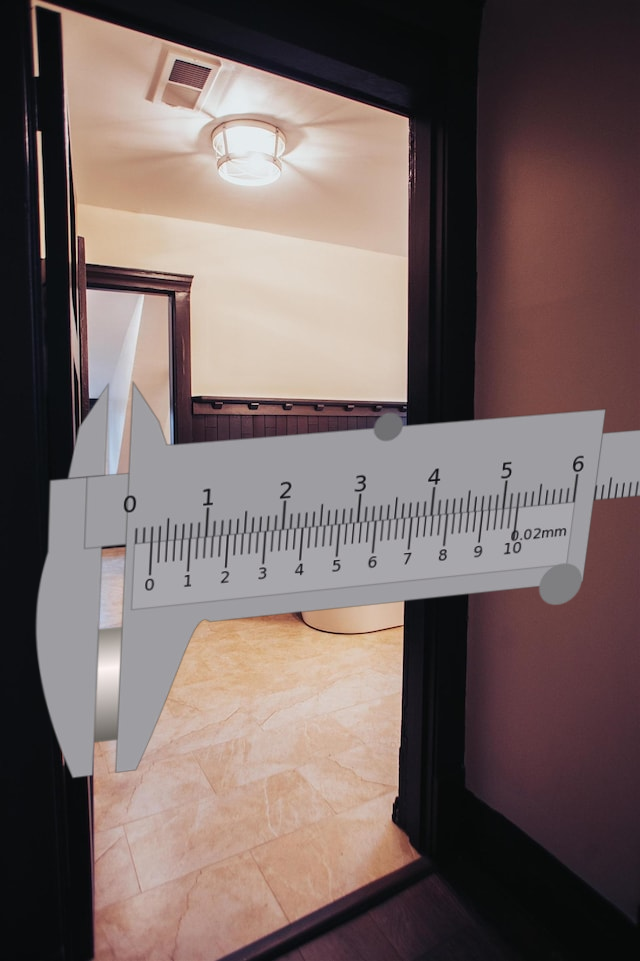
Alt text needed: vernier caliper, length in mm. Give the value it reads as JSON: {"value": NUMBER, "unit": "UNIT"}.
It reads {"value": 3.0, "unit": "mm"}
